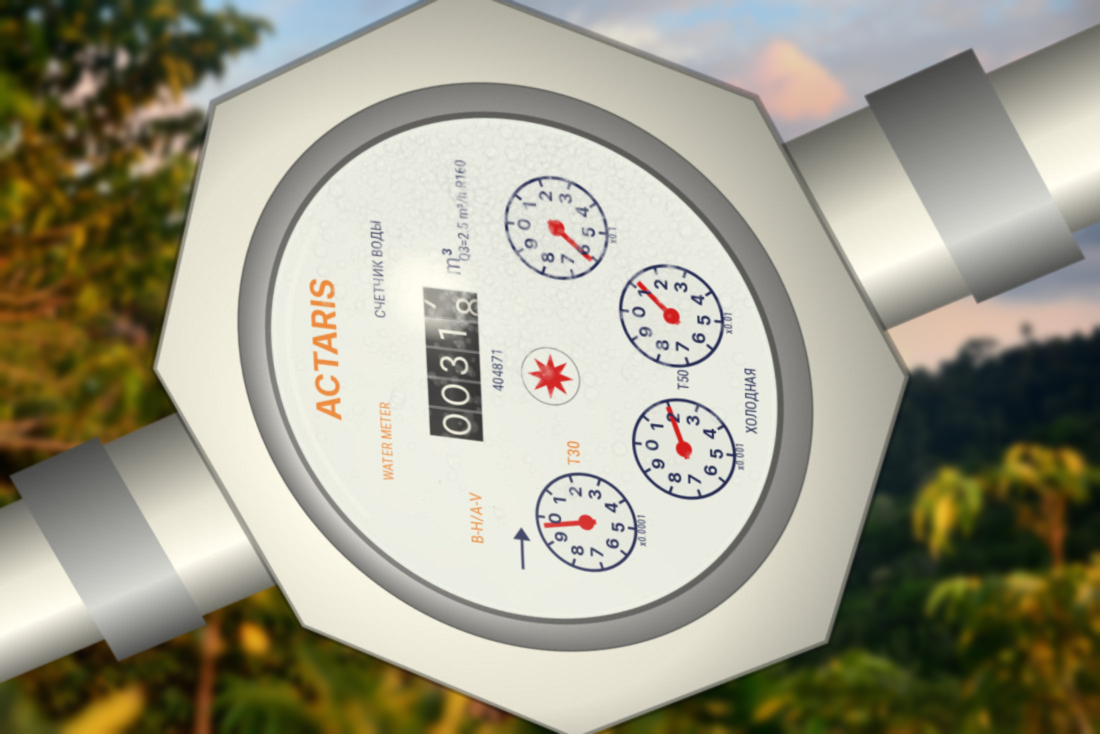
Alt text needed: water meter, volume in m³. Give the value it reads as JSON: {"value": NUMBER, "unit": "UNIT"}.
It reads {"value": 317.6119, "unit": "m³"}
